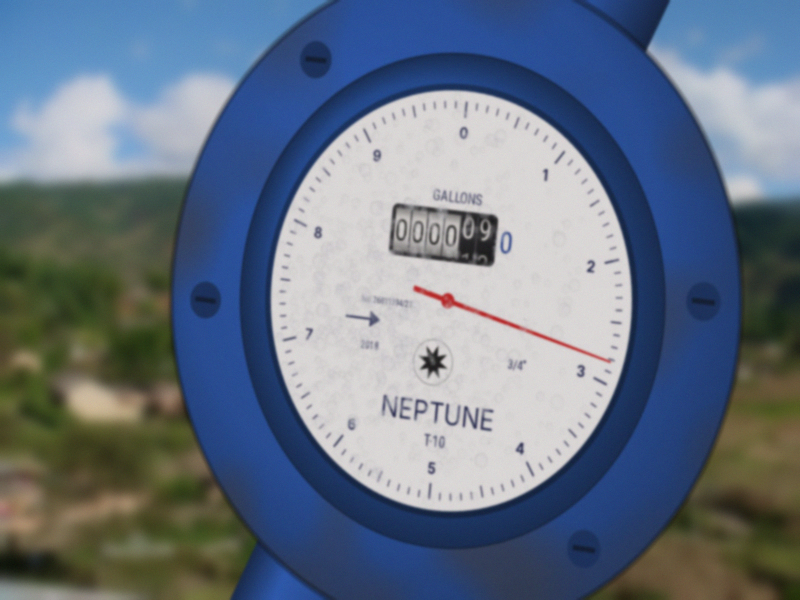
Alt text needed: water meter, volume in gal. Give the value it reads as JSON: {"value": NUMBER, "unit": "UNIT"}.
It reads {"value": 92.8, "unit": "gal"}
